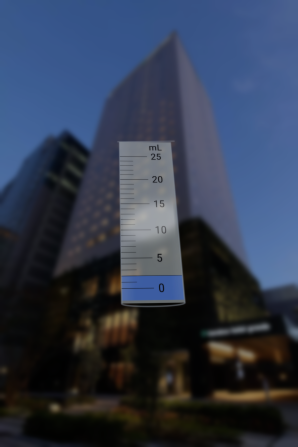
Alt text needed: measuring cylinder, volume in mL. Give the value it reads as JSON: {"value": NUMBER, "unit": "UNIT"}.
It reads {"value": 2, "unit": "mL"}
